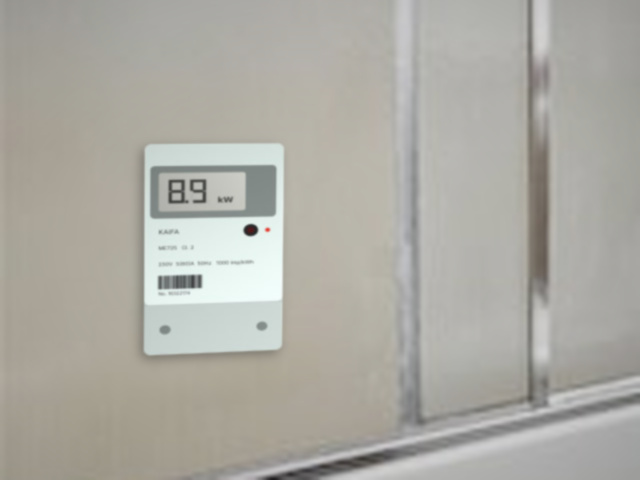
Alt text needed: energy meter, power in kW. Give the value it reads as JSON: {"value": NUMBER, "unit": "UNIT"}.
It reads {"value": 8.9, "unit": "kW"}
